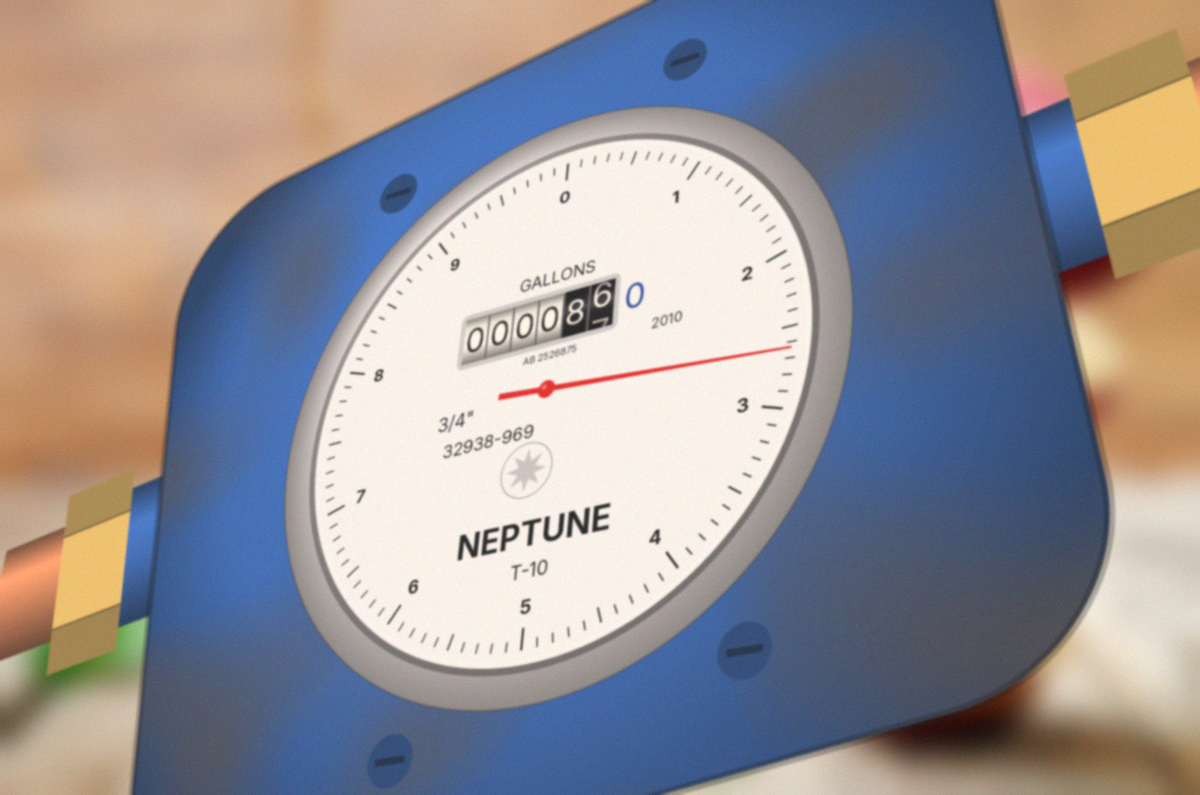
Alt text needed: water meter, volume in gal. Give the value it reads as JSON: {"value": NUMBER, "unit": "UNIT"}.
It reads {"value": 862.6, "unit": "gal"}
